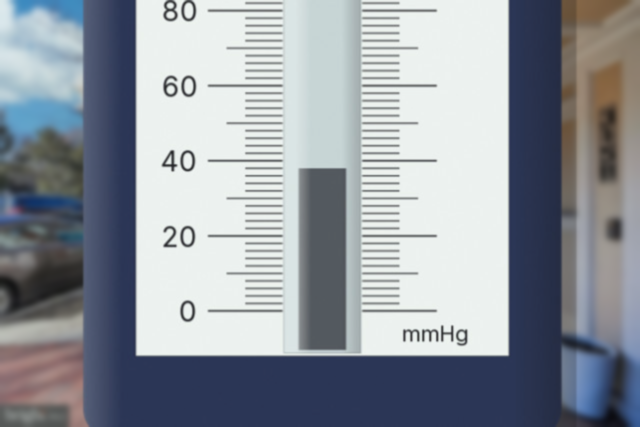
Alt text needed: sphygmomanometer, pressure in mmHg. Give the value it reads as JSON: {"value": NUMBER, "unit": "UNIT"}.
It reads {"value": 38, "unit": "mmHg"}
